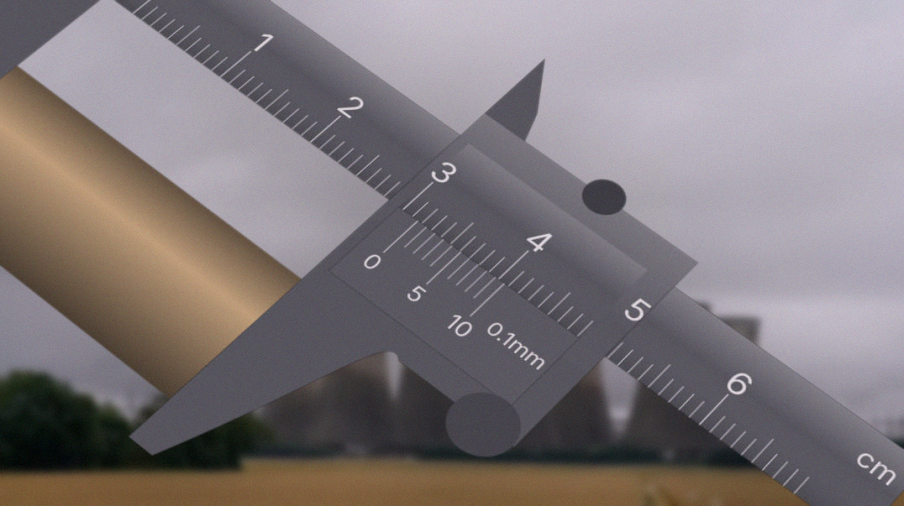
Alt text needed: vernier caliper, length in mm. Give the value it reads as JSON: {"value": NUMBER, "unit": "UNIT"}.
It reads {"value": 31.6, "unit": "mm"}
